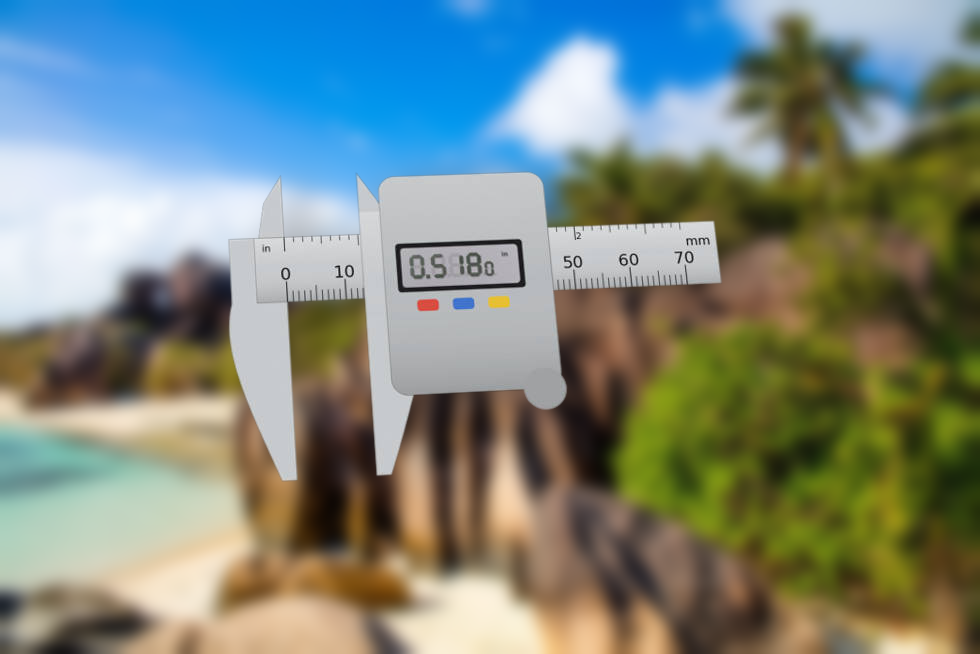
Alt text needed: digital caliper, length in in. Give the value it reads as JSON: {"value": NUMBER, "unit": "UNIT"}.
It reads {"value": 0.5180, "unit": "in"}
